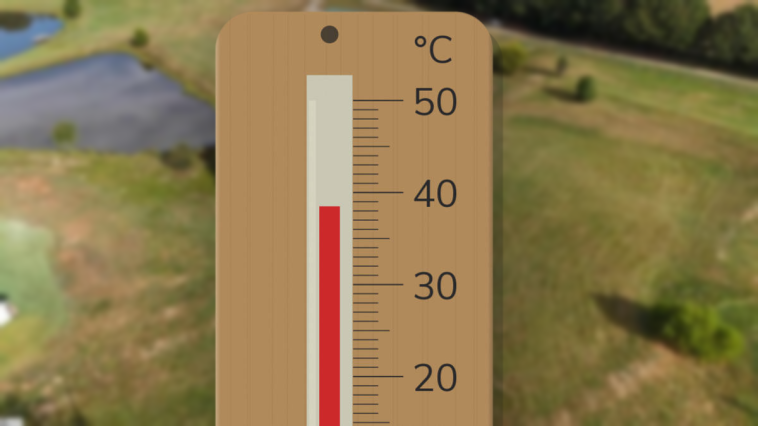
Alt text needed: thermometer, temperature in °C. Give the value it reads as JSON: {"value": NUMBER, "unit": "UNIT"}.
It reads {"value": 38.5, "unit": "°C"}
